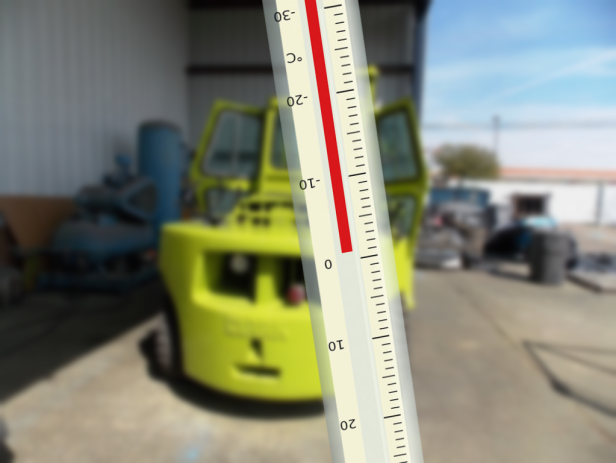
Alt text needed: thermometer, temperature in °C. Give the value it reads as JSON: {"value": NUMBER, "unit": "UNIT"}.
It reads {"value": -1, "unit": "°C"}
